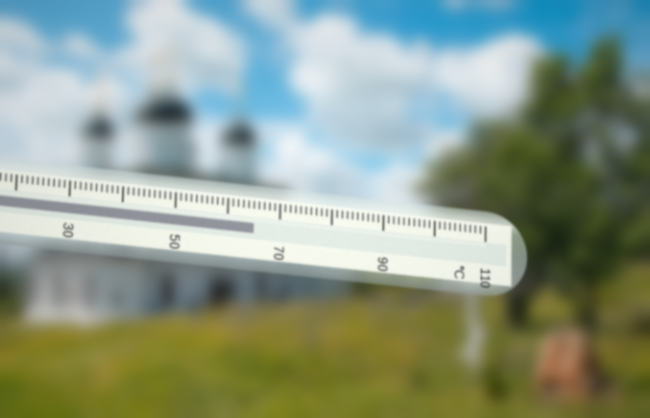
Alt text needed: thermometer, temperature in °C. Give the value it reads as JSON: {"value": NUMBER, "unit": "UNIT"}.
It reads {"value": 65, "unit": "°C"}
